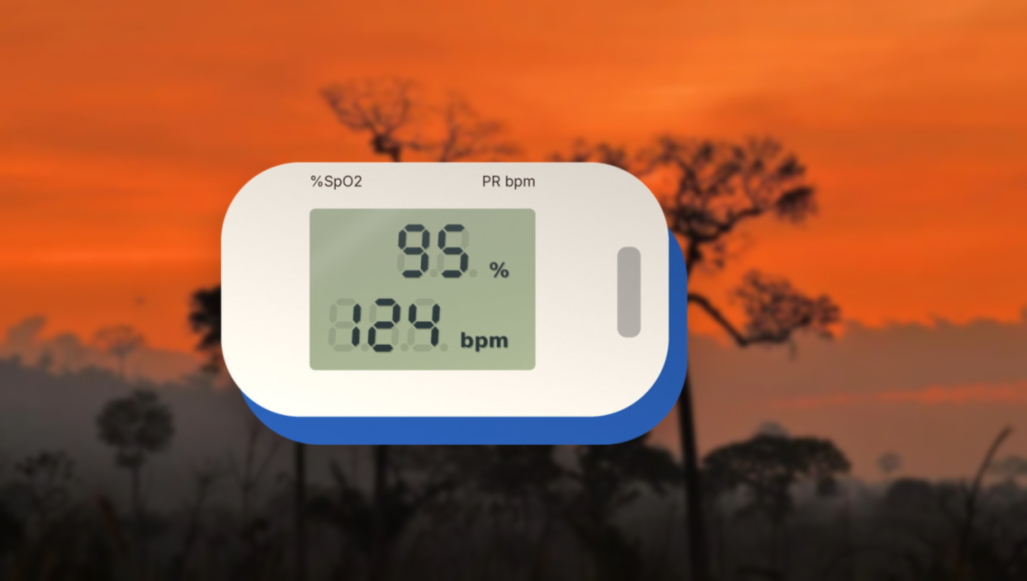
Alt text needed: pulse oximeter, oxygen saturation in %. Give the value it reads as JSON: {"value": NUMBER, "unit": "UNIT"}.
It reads {"value": 95, "unit": "%"}
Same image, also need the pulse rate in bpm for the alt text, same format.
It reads {"value": 124, "unit": "bpm"}
